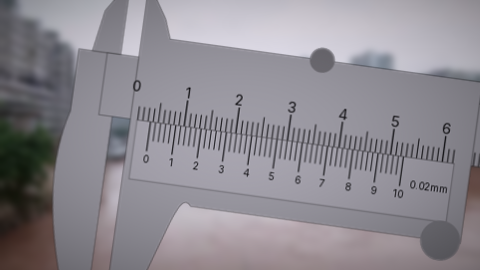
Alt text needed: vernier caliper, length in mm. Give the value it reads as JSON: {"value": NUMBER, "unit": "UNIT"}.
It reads {"value": 3.5, "unit": "mm"}
